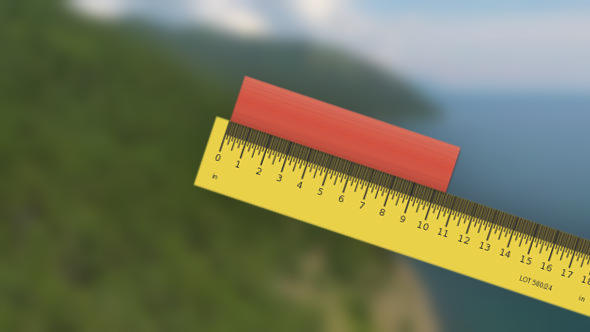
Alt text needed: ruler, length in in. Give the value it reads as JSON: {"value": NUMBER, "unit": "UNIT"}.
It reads {"value": 10.5, "unit": "in"}
